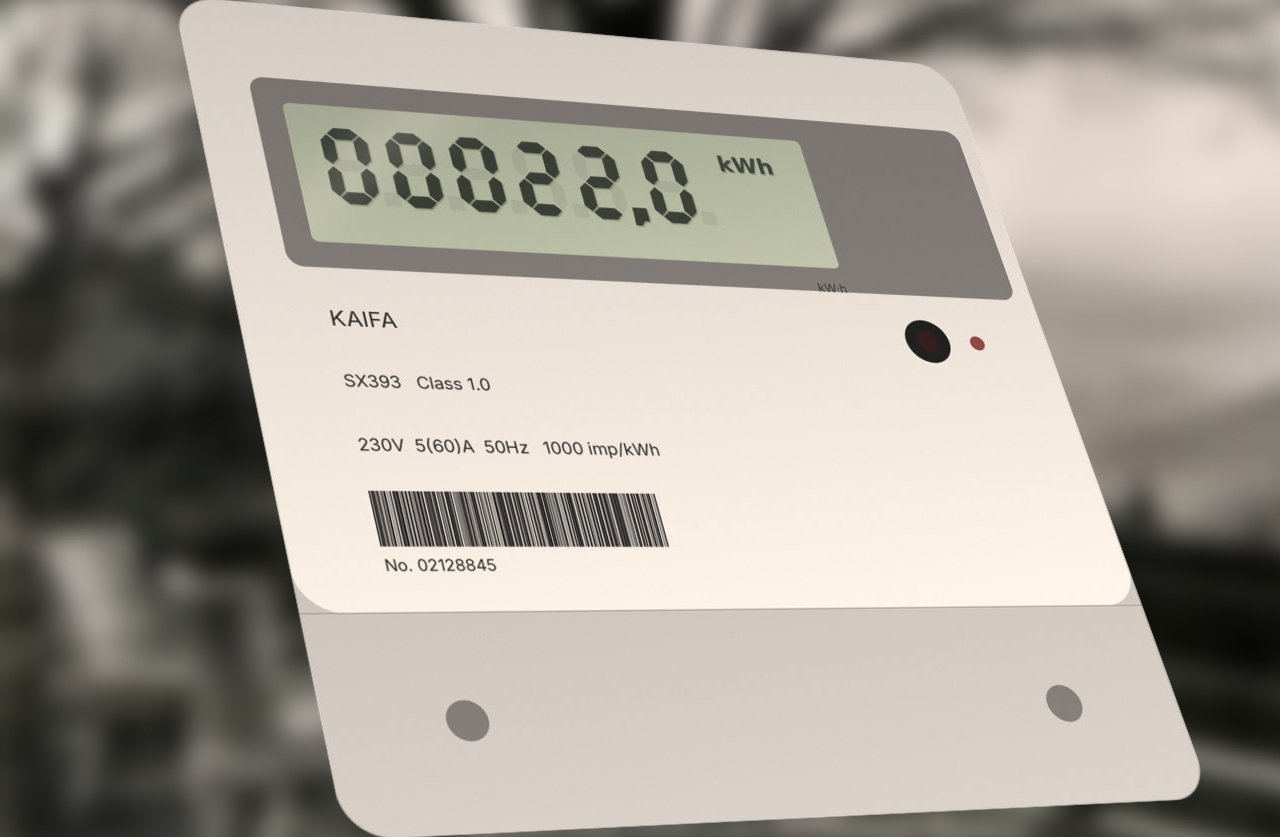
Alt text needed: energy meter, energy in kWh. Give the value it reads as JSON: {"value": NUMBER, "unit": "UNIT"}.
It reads {"value": 22.0, "unit": "kWh"}
